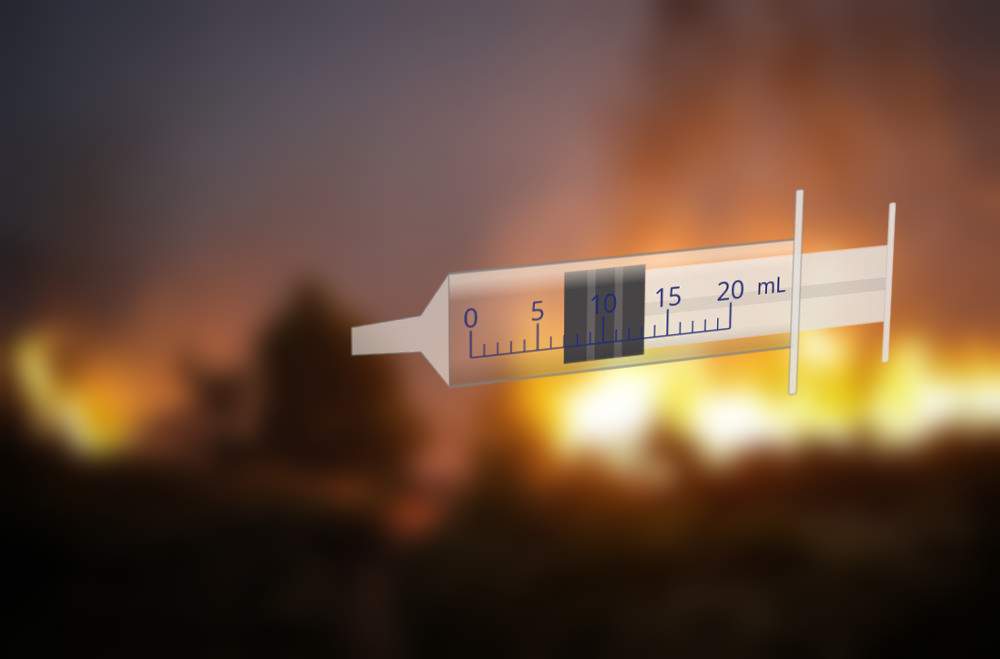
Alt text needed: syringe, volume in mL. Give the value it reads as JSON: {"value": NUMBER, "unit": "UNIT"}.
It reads {"value": 7, "unit": "mL"}
